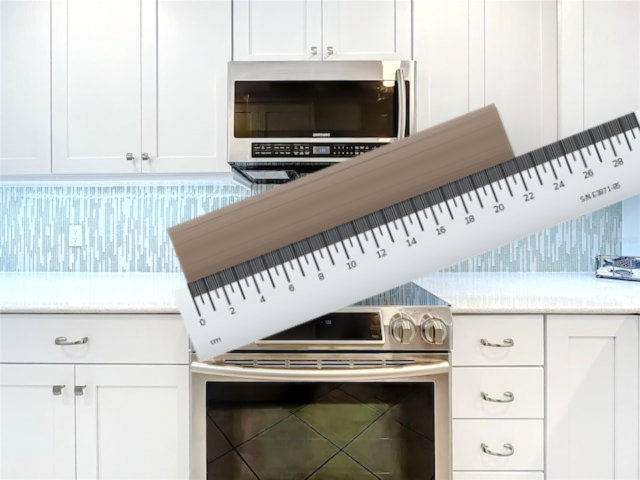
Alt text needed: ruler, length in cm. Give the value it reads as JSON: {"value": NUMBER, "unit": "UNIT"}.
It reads {"value": 22, "unit": "cm"}
